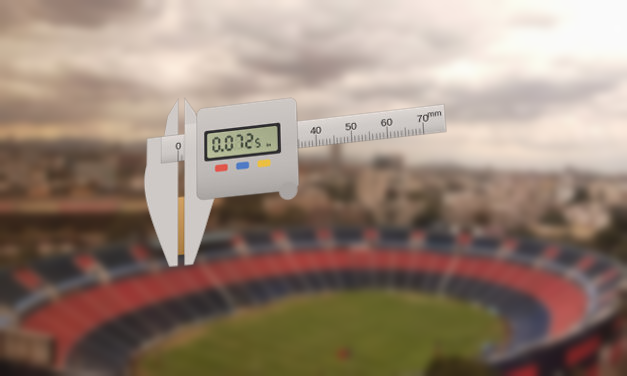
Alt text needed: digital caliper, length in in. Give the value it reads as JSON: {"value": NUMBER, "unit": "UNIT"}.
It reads {"value": 0.0725, "unit": "in"}
